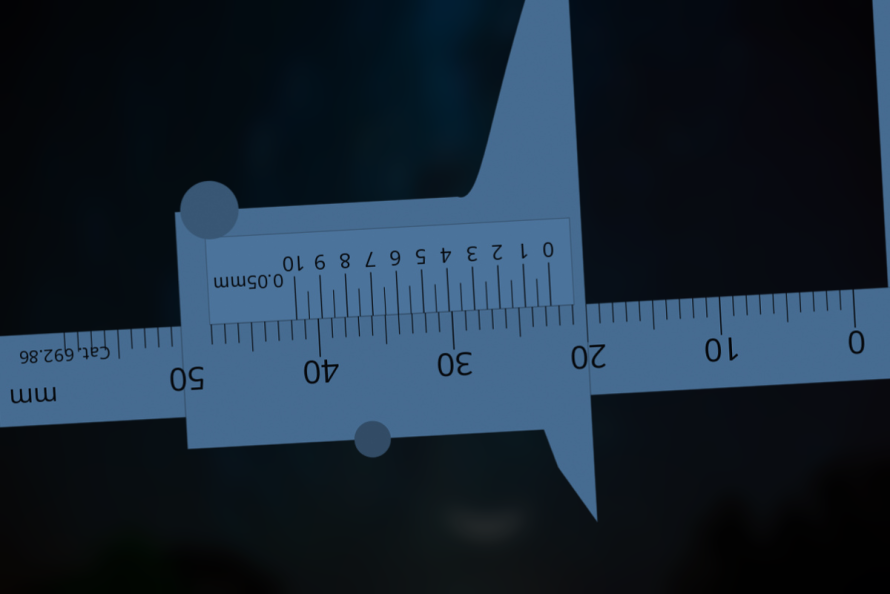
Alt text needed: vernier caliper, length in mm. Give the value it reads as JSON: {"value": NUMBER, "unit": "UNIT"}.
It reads {"value": 22.6, "unit": "mm"}
